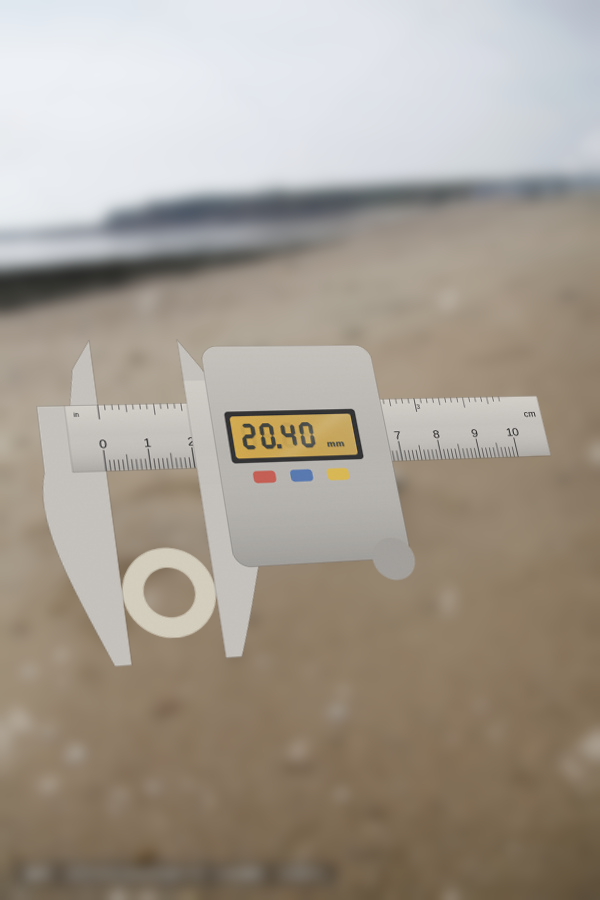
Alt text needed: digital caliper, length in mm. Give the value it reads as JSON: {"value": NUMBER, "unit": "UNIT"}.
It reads {"value": 20.40, "unit": "mm"}
